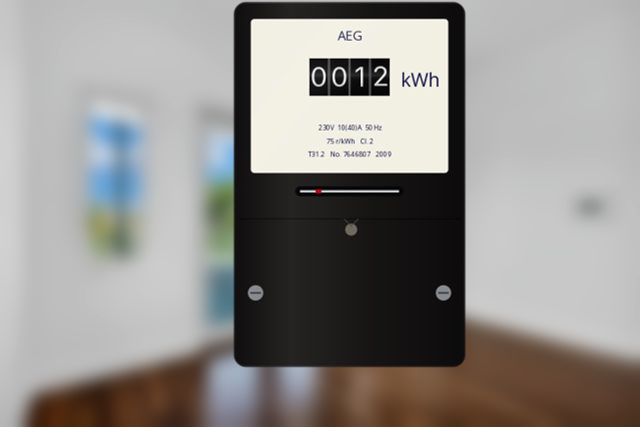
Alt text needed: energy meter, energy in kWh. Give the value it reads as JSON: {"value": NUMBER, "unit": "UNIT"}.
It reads {"value": 12, "unit": "kWh"}
